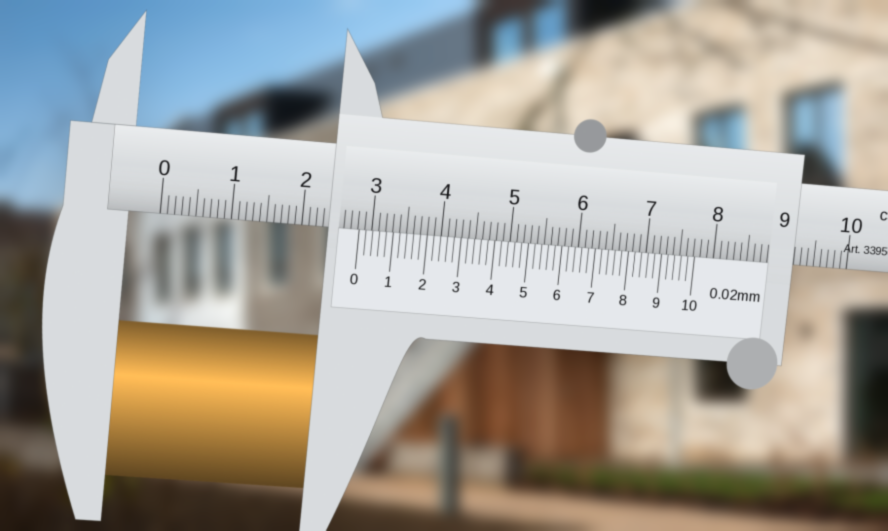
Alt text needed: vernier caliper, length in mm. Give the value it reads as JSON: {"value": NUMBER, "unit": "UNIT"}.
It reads {"value": 28.2, "unit": "mm"}
